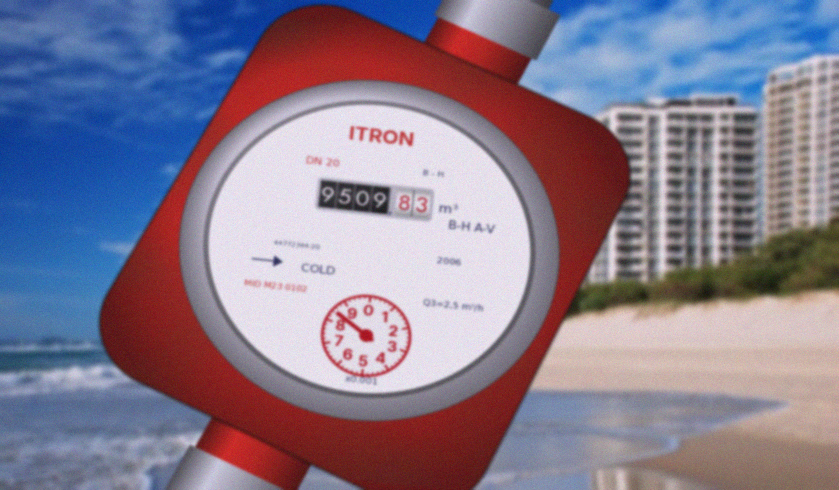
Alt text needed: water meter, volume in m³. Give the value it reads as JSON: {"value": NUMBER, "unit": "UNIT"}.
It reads {"value": 9509.838, "unit": "m³"}
